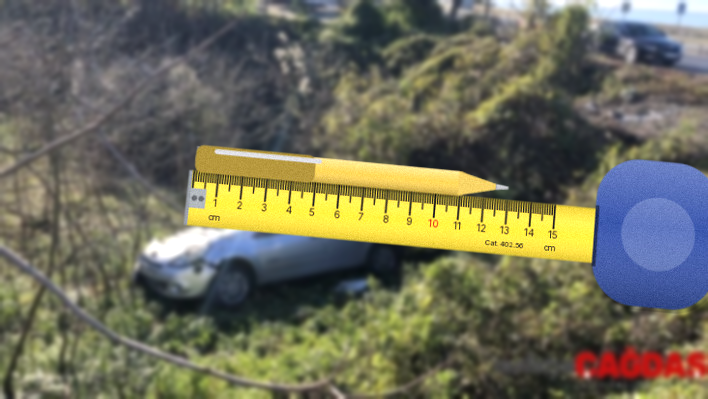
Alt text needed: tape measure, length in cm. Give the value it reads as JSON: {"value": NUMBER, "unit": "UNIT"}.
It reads {"value": 13, "unit": "cm"}
